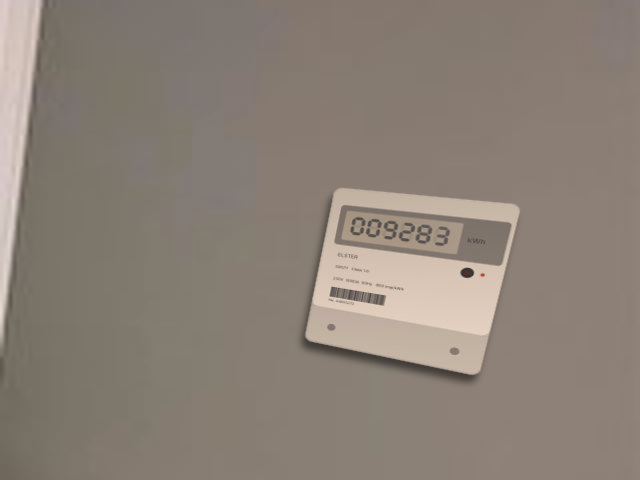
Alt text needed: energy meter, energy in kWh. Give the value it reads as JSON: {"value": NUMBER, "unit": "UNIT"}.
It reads {"value": 9283, "unit": "kWh"}
